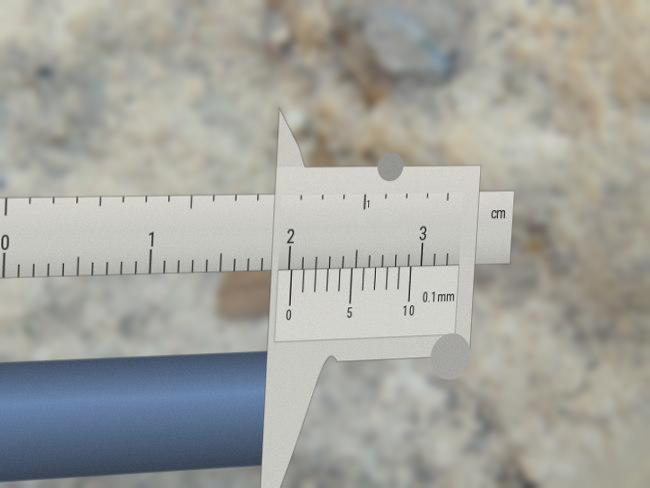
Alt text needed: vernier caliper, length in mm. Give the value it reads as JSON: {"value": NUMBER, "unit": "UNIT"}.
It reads {"value": 20.2, "unit": "mm"}
